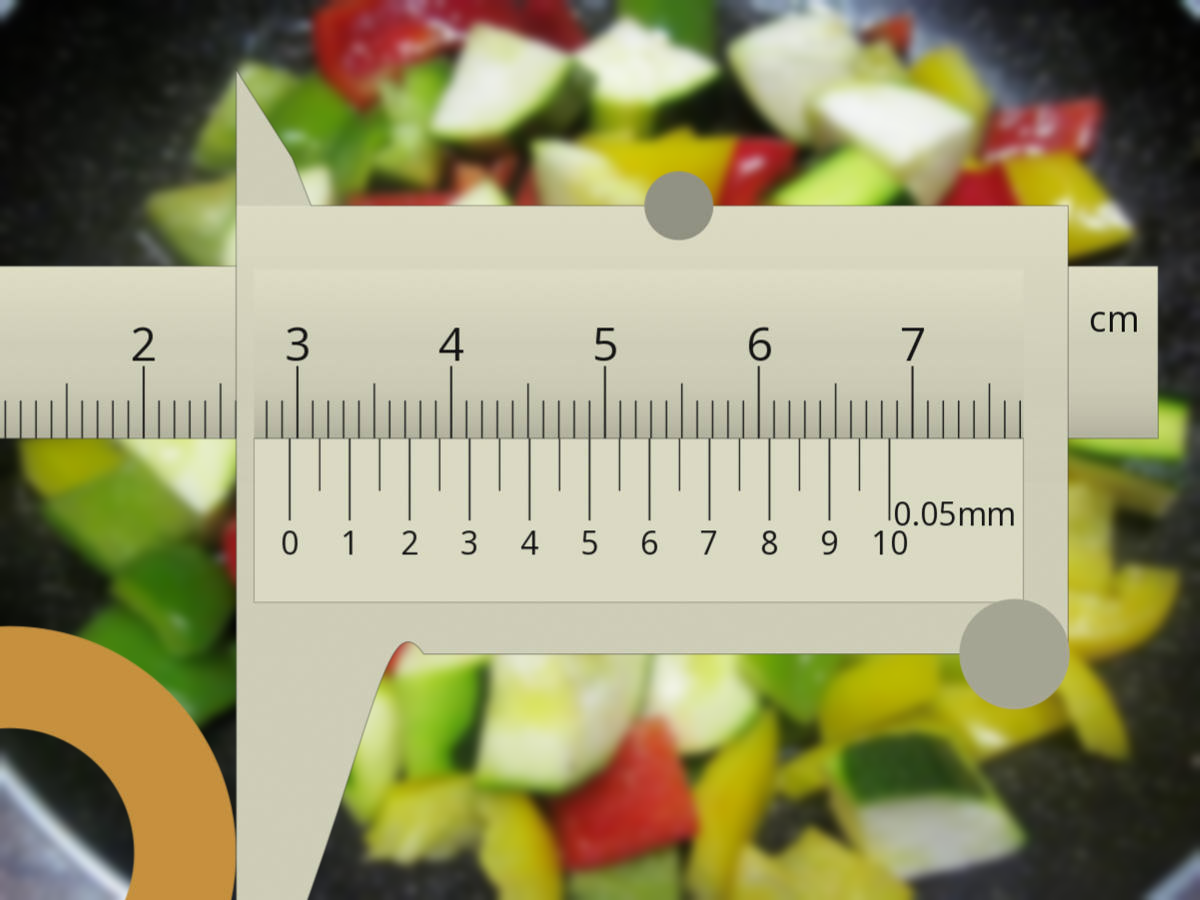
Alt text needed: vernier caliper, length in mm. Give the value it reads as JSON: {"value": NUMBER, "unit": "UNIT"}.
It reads {"value": 29.5, "unit": "mm"}
